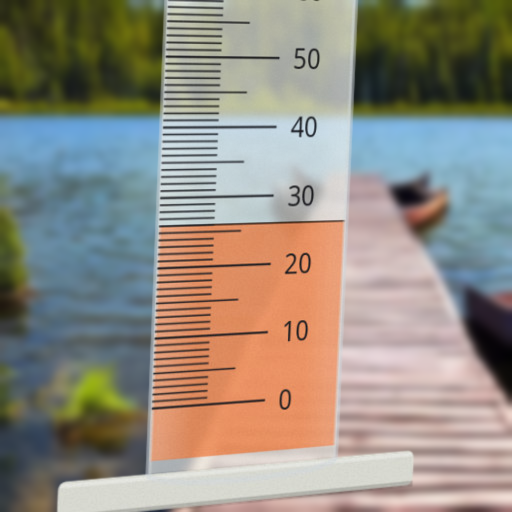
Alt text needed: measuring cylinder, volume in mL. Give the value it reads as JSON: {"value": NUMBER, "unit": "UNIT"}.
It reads {"value": 26, "unit": "mL"}
